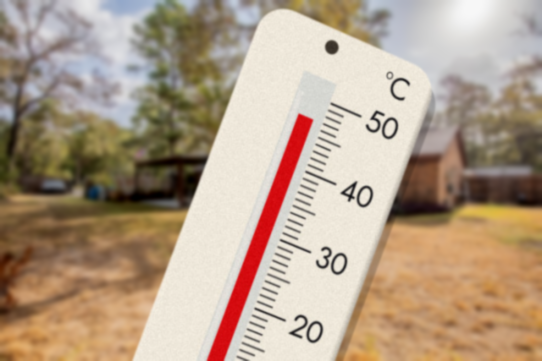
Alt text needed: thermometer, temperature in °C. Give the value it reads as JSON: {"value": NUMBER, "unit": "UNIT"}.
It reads {"value": 47, "unit": "°C"}
